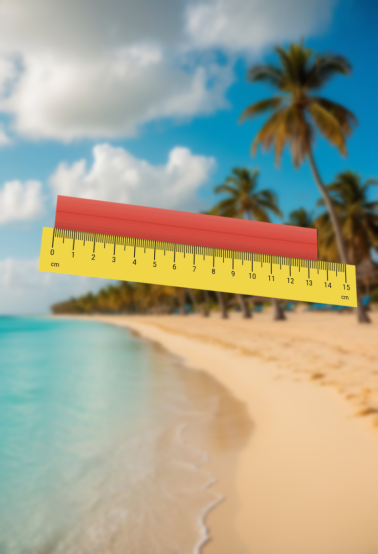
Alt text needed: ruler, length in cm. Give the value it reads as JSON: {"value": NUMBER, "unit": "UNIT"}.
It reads {"value": 13.5, "unit": "cm"}
